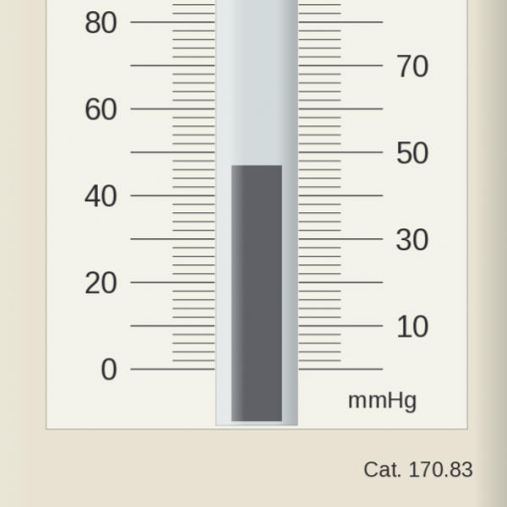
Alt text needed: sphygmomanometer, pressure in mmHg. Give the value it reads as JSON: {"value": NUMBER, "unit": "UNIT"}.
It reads {"value": 47, "unit": "mmHg"}
